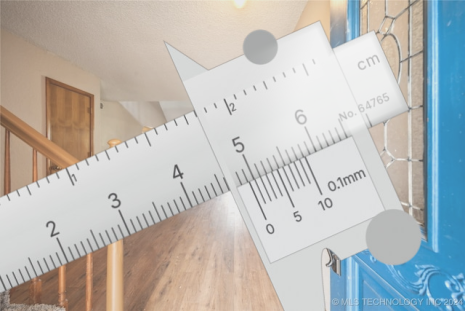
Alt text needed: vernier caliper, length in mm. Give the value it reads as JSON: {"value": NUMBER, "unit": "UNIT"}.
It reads {"value": 49.2, "unit": "mm"}
